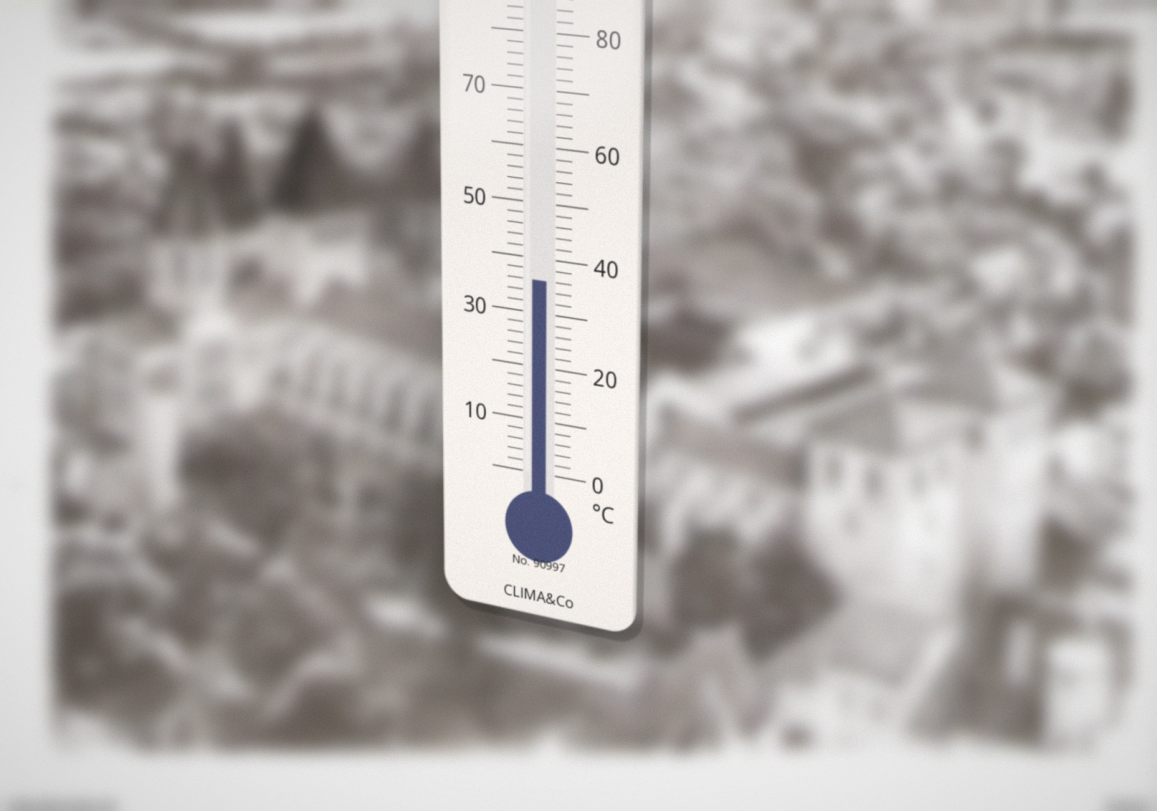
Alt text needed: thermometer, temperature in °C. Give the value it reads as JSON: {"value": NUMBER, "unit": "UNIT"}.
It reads {"value": 36, "unit": "°C"}
